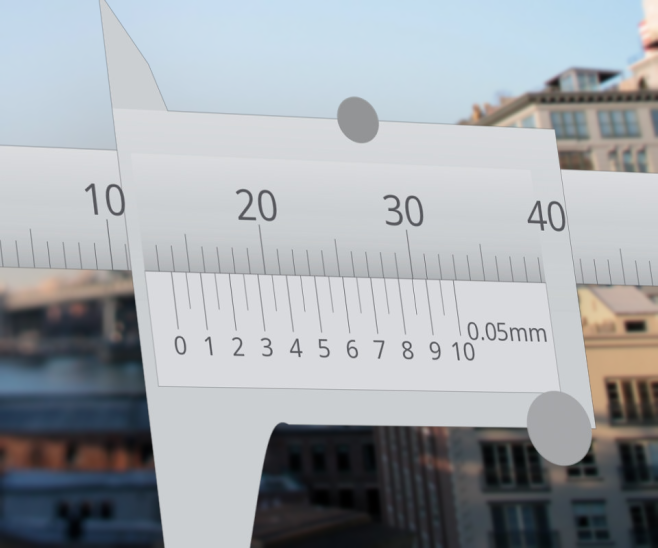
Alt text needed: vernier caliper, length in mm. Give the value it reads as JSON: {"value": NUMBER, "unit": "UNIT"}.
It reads {"value": 13.8, "unit": "mm"}
